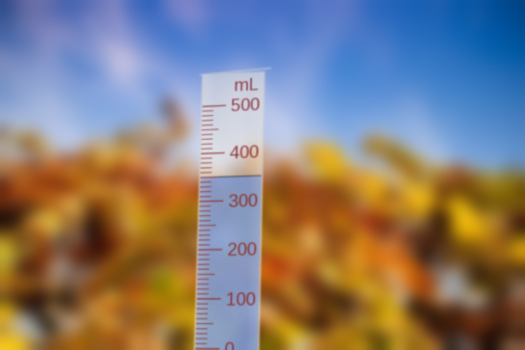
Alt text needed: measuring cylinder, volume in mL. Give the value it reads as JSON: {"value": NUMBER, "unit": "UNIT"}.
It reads {"value": 350, "unit": "mL"}
